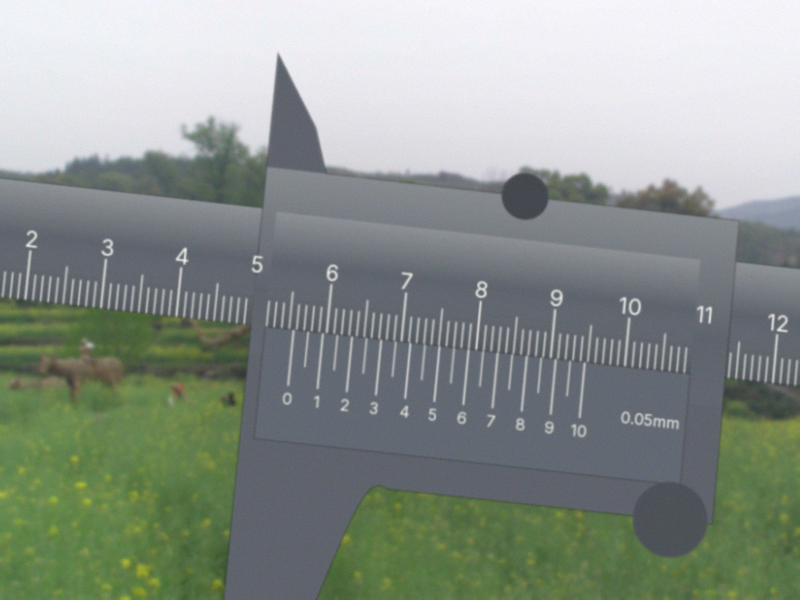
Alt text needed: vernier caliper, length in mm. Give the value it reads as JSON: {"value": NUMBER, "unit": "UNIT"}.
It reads {"value": 55.6, "unit": "mm"}
